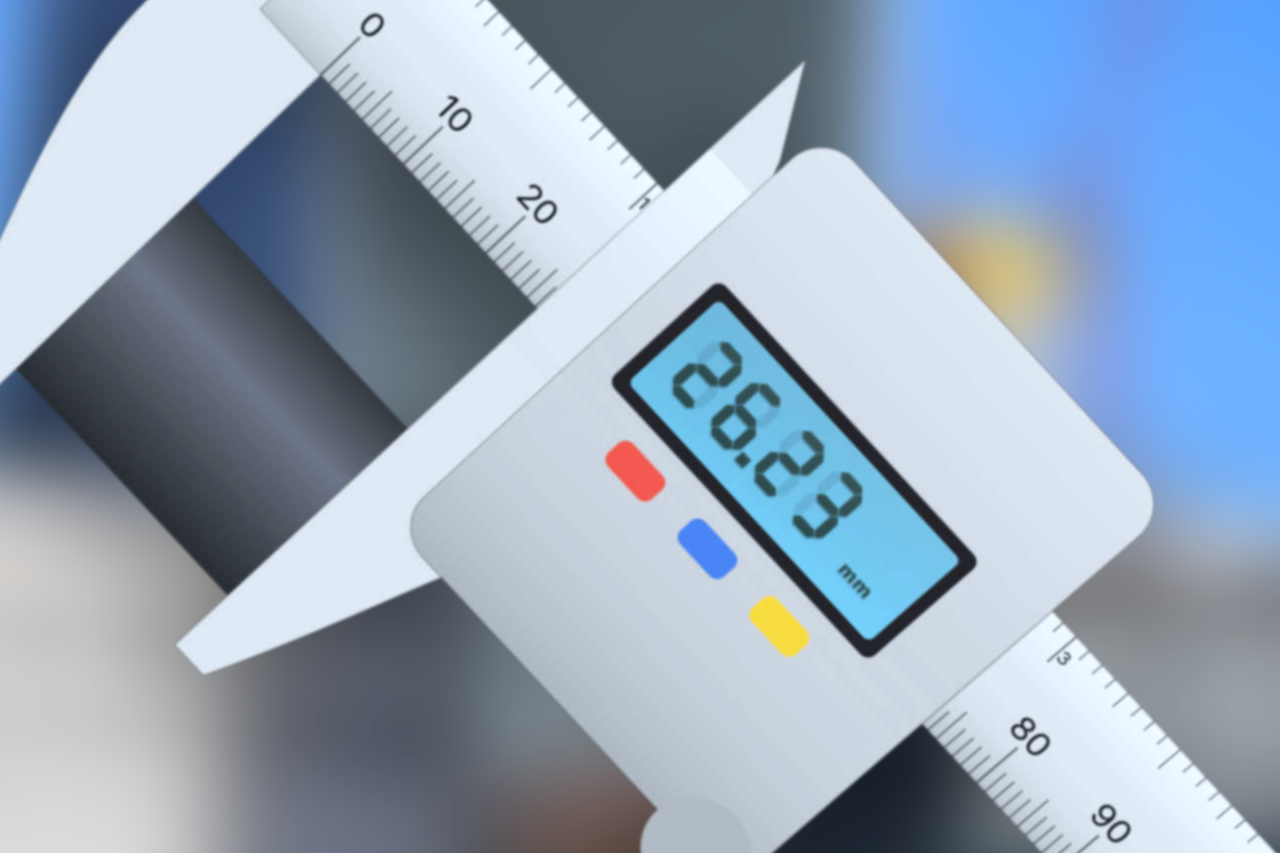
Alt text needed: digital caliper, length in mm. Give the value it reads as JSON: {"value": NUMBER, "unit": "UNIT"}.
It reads {"value": 26.23, "unit": "mm"}
